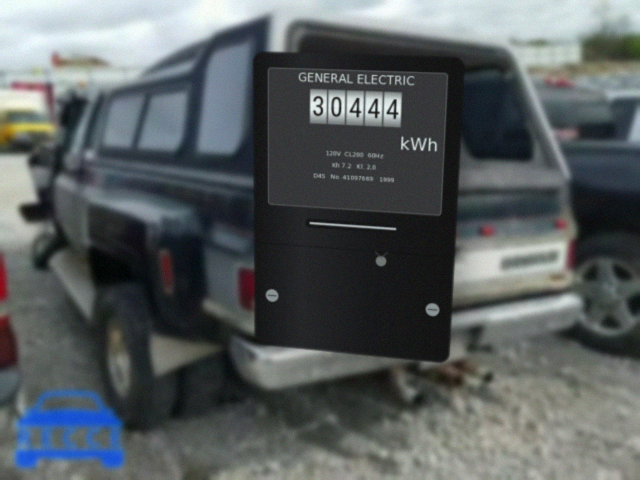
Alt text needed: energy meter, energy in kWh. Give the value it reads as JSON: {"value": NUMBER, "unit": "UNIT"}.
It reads {"value": 30444, "unit": "kWh"}
